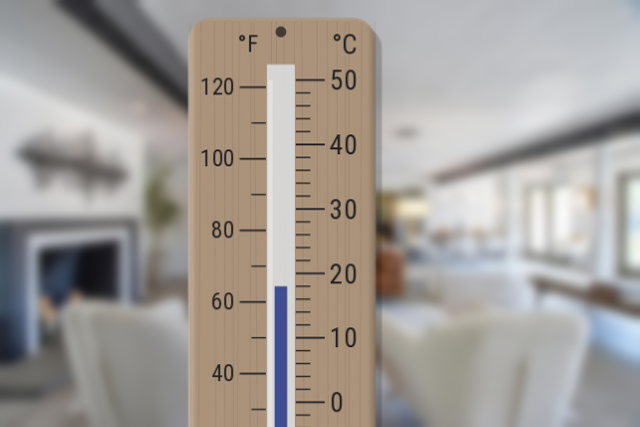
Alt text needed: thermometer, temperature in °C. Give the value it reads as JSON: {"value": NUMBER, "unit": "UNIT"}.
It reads {"value": 18, "unit": "°C"}
